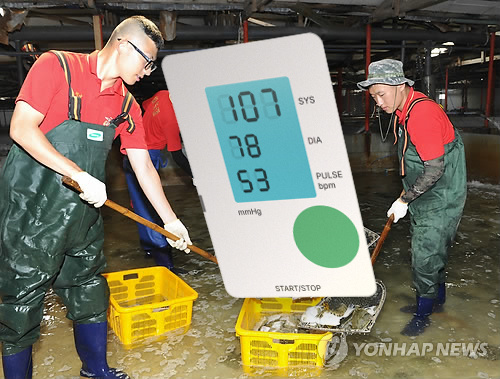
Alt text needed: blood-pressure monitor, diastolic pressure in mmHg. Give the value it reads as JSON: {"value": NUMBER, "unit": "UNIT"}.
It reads {"value": 78, "unit": "mmHg"}
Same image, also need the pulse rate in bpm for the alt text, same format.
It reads {"value": 53, "unit": "bpm"}
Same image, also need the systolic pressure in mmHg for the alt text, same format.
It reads {"value": 107, "unit": "mmHg"}
